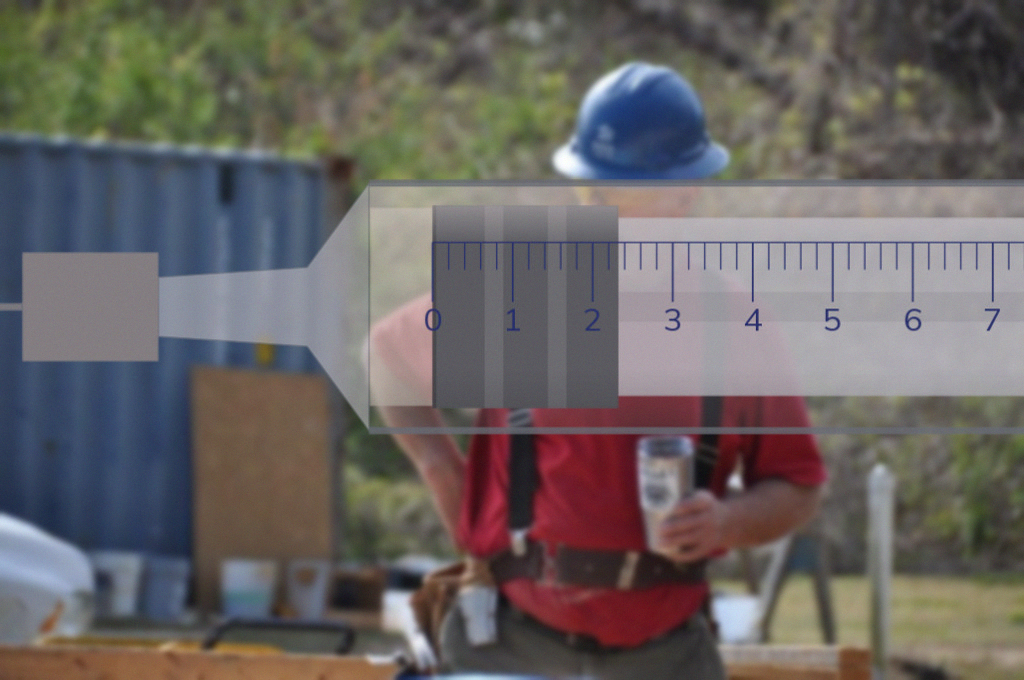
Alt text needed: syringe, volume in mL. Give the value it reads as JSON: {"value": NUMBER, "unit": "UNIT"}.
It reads {"value": 0, "unit": "mL"}
